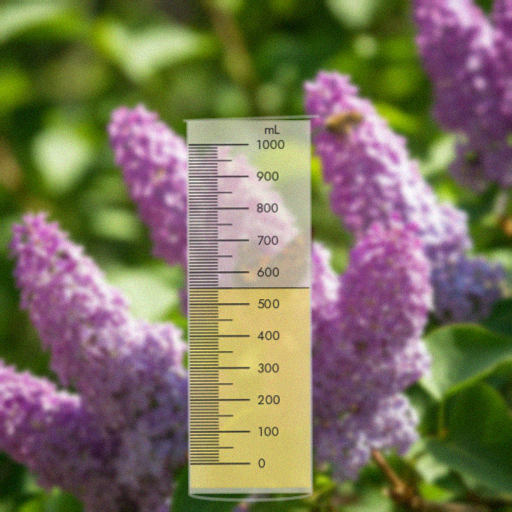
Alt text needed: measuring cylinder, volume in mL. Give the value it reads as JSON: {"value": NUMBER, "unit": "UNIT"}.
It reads {"value": 550, "unit": "mL"}
